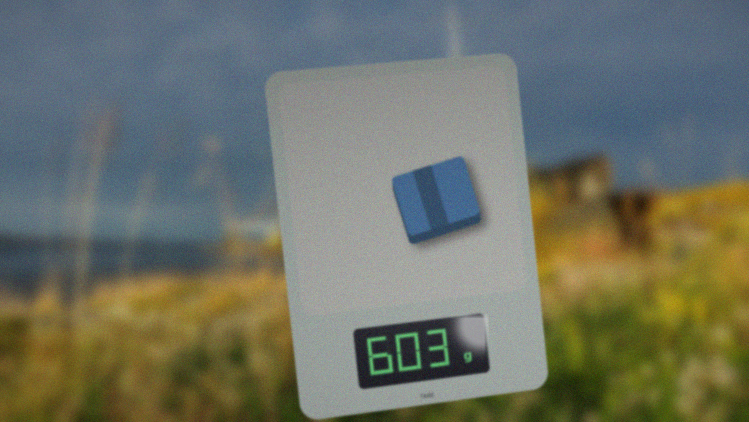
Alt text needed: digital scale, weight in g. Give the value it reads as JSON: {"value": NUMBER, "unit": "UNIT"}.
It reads {"value": 603, "unit": "g"}
